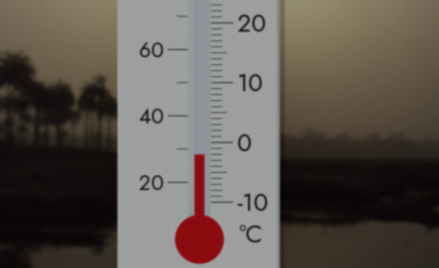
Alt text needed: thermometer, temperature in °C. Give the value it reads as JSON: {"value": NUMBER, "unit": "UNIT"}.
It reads {"value": -2, "unit": "°C"}
